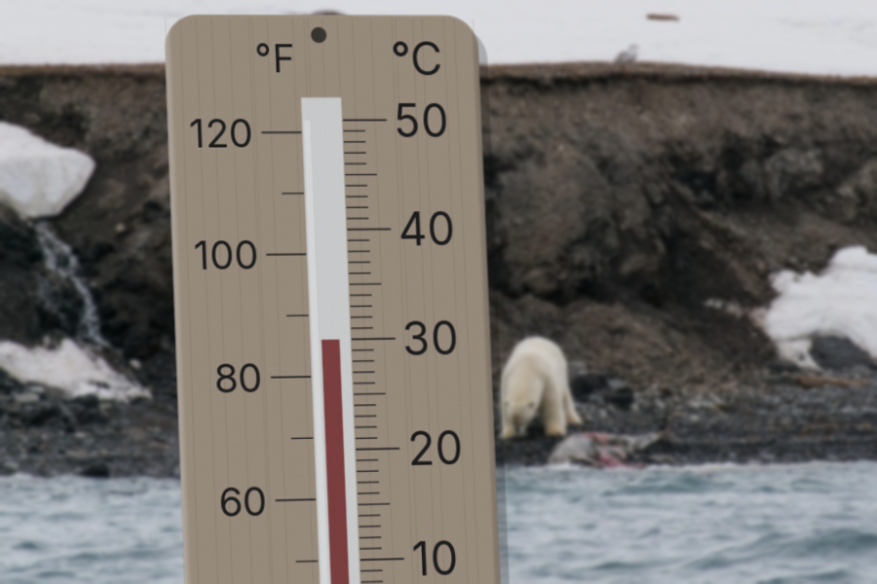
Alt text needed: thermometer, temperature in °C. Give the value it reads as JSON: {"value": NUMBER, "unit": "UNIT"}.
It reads {"value": 30, "unit": "°C"}
